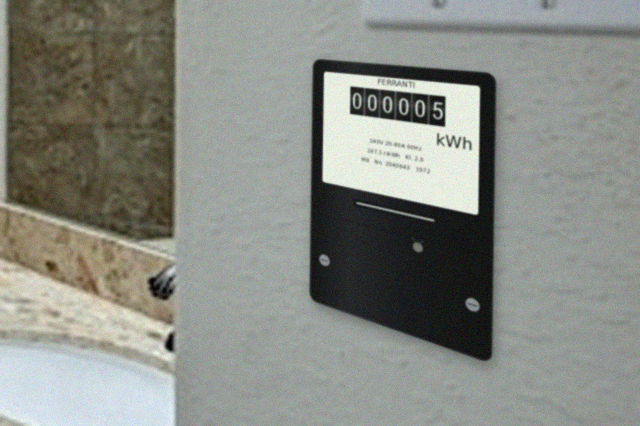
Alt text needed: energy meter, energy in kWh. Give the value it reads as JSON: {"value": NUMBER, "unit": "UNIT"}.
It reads {"value": 5, "unit": "kWh"}
